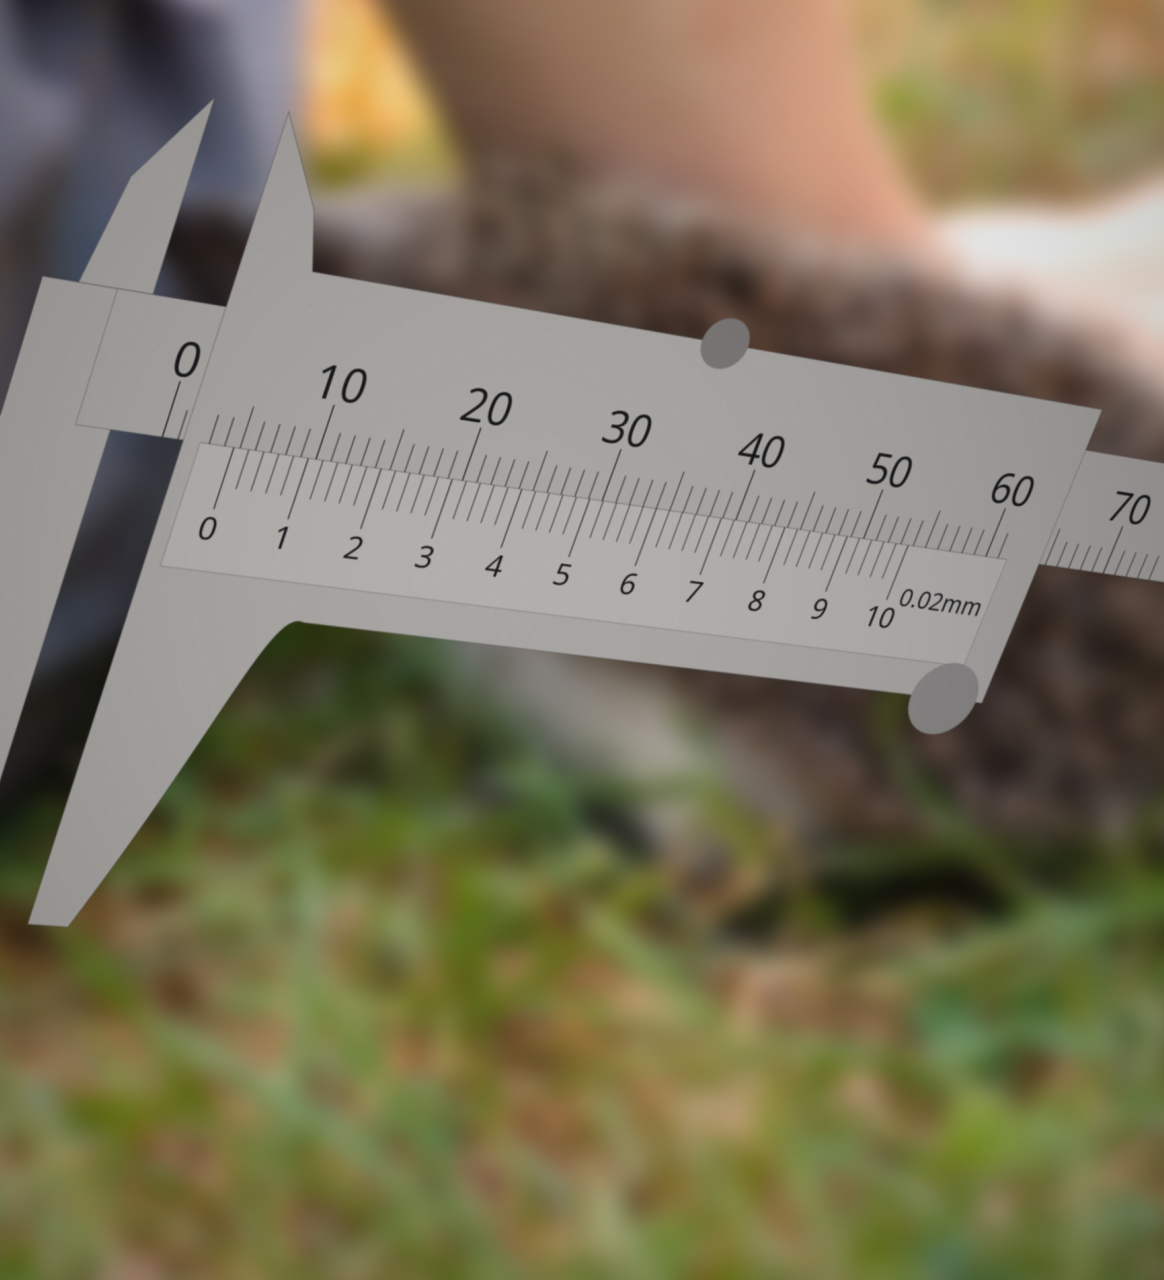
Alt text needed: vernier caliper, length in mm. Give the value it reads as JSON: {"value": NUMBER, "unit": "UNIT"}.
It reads {"value": 4.6, "unit": "mm"}
